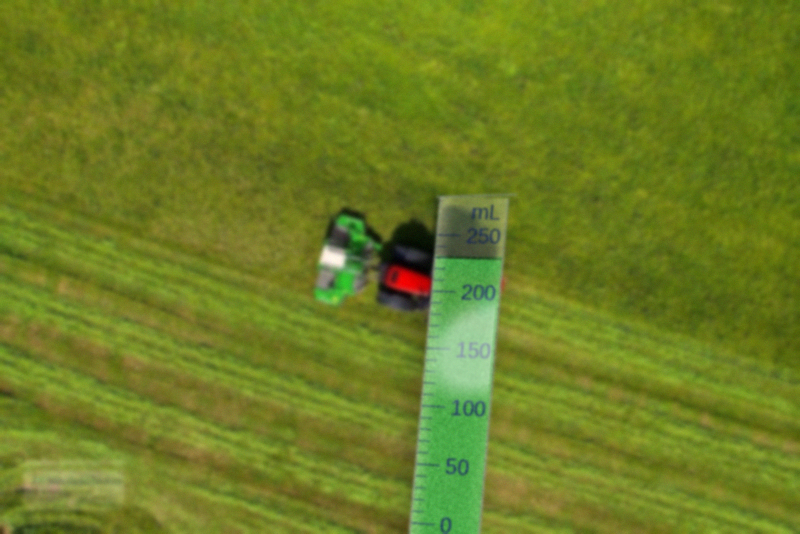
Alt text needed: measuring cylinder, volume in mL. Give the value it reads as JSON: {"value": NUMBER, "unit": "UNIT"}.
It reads {"value": 230, "unit": "mL"}
